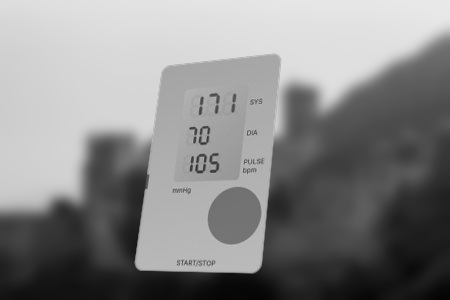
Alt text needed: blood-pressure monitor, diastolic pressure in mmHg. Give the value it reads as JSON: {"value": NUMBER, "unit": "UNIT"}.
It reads {"value": 70, "unit": "mmHg"}
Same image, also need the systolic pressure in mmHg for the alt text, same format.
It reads {"value": 171, "unit": "mmHg"}
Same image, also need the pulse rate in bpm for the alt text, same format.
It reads {"value": 105, "unit": "bpm"}
